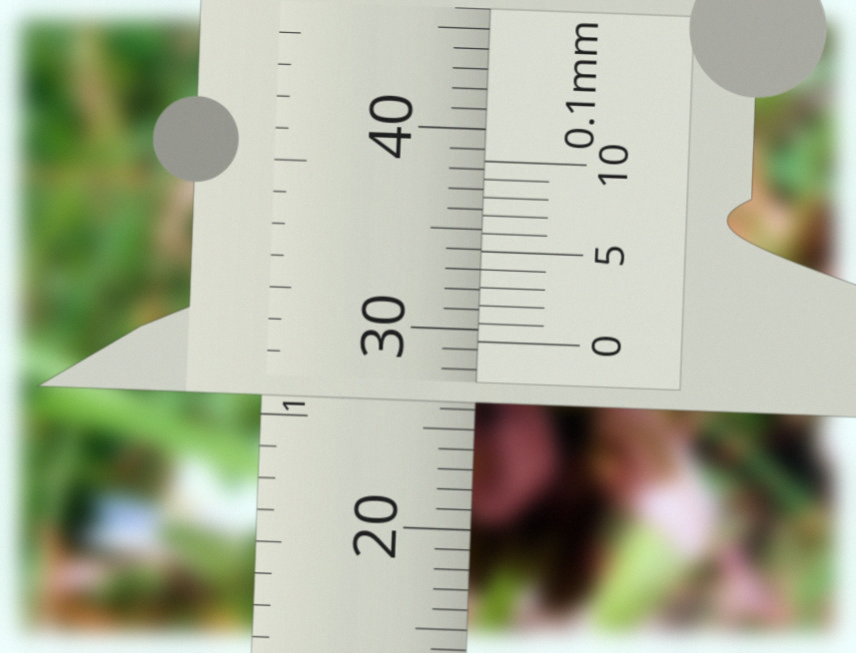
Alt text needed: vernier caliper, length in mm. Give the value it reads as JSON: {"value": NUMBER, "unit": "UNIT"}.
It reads {"value": 29.4, "unit": "mm"}
